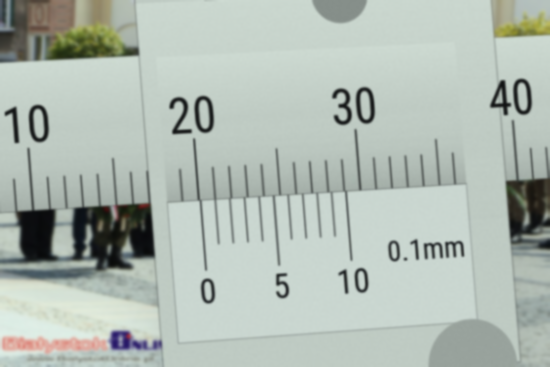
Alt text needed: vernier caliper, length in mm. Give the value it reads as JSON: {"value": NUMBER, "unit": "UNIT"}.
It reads {"value": 20.1, "unit": "mm"}
